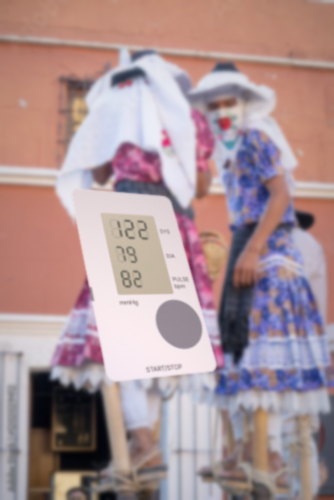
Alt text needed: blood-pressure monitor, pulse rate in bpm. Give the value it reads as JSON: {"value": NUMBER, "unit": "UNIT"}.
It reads {"value": 82, "unit": "bpm"}
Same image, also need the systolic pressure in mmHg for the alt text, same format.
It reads {"value": 122, "unit": "mmHg"}
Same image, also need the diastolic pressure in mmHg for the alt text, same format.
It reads {"value": 79, "unit": "mmHg"}
